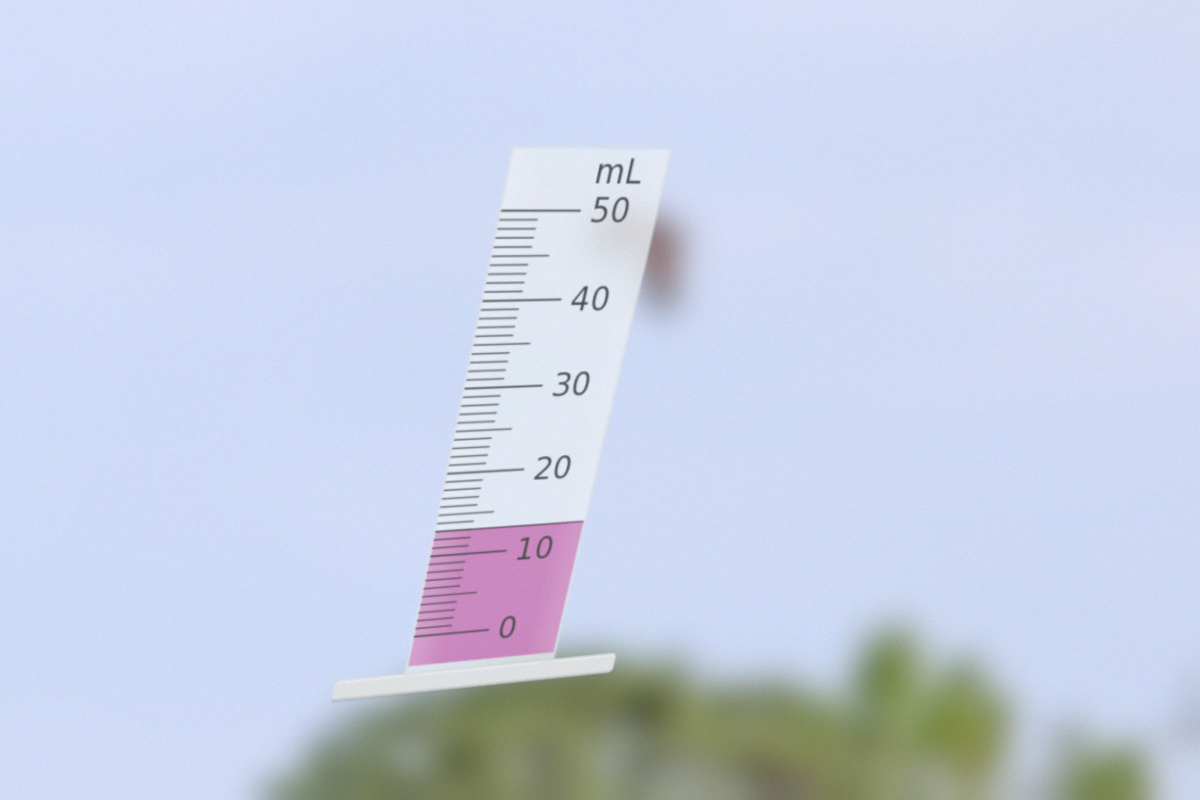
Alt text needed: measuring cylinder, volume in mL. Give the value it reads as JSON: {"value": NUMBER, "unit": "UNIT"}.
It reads {"value": 13, "unit": "mL"}
